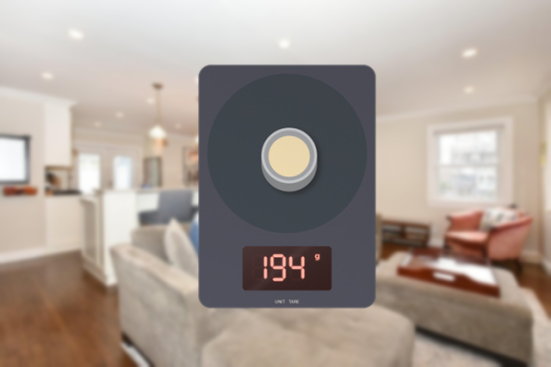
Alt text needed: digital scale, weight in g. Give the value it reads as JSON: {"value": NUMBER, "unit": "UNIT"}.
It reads {"value": 194, "unit": "g"}
